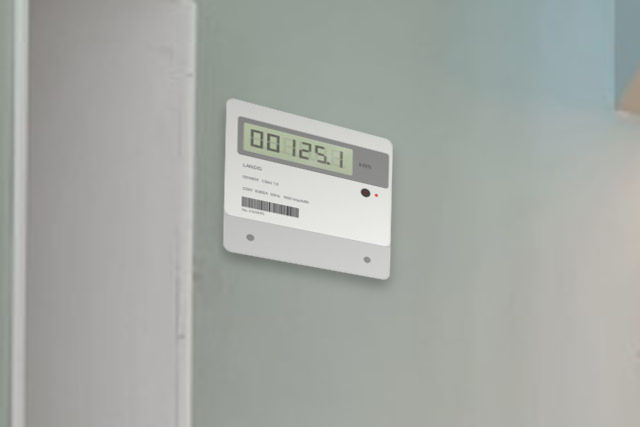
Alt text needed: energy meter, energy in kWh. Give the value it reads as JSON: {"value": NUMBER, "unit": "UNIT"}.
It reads {"value": 125.1, "unit": "kWh"}
